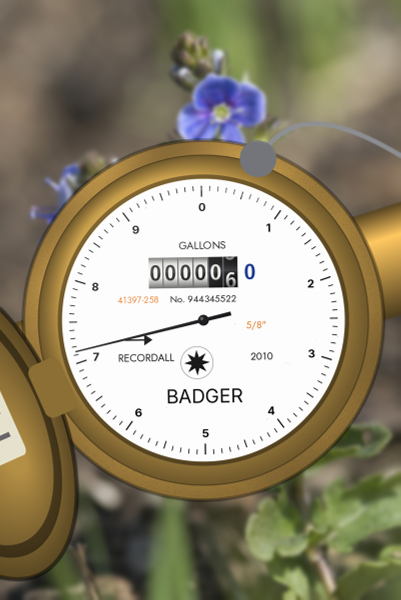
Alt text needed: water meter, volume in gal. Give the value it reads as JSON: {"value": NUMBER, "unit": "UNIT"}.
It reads {"value": 57.1, "unit": "gal"}
